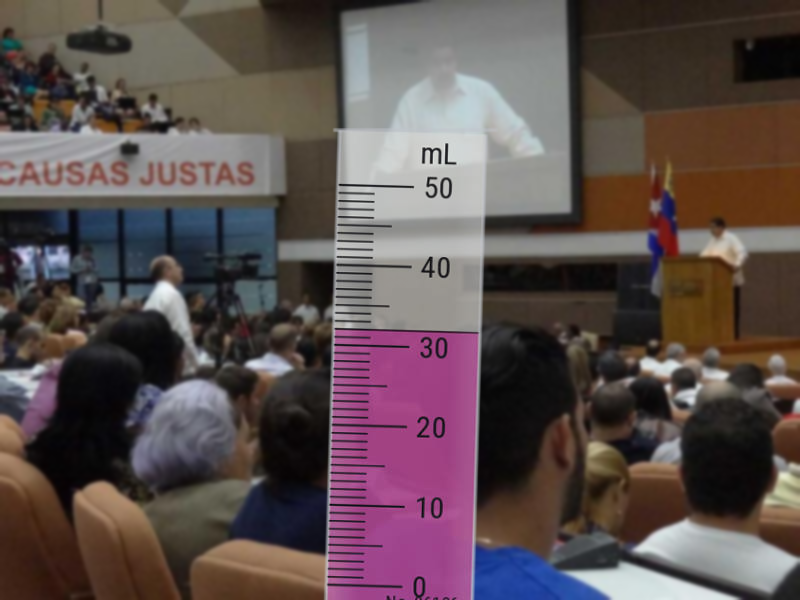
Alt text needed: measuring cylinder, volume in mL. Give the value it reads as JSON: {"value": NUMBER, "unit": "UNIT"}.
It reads {"value": 32, "unit": "mL"}
